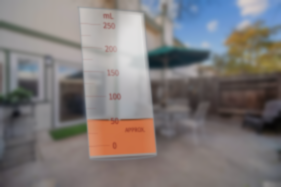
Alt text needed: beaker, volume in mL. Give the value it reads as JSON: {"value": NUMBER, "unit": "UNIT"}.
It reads {"value": 50, "unit": "mL"}
